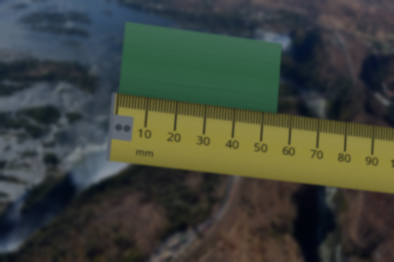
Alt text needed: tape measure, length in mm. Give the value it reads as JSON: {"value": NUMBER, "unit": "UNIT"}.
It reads {"value": 55, "unit": "mm"}
